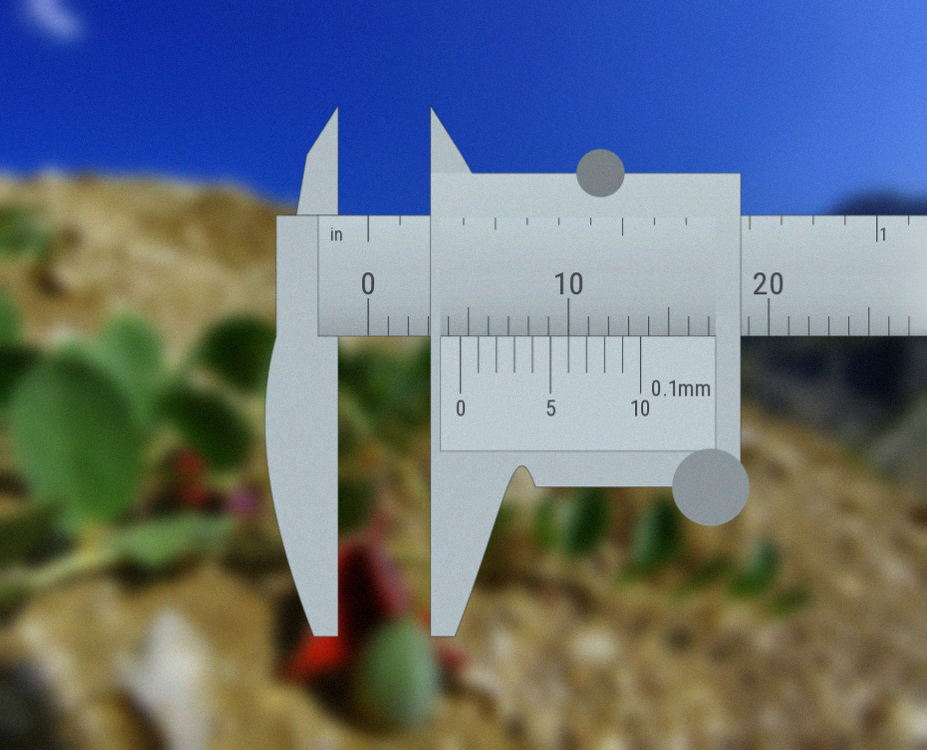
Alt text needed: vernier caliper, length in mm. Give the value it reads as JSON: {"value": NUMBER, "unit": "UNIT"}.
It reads {"value": 4.6, "unit": "mm"}
